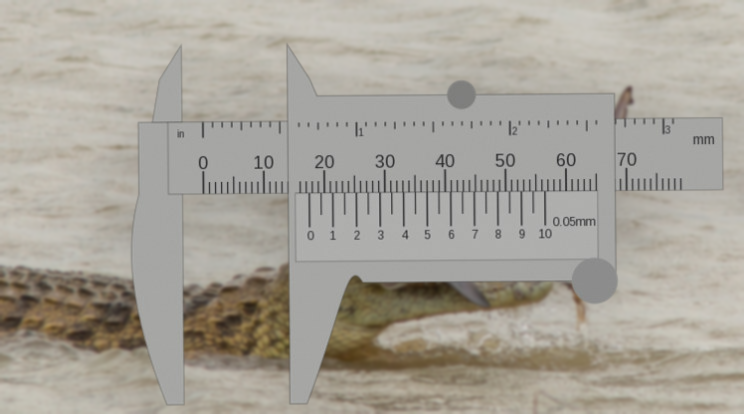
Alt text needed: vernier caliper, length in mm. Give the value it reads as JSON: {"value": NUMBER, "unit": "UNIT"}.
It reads {"value": 17.5, "unit": "mm"}
